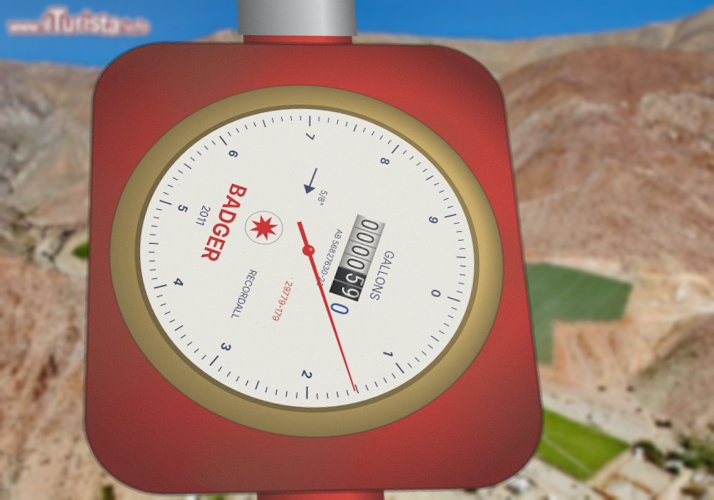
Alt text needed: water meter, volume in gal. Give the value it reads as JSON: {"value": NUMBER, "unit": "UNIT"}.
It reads {"value": 591.5, "unit": "gal"}
